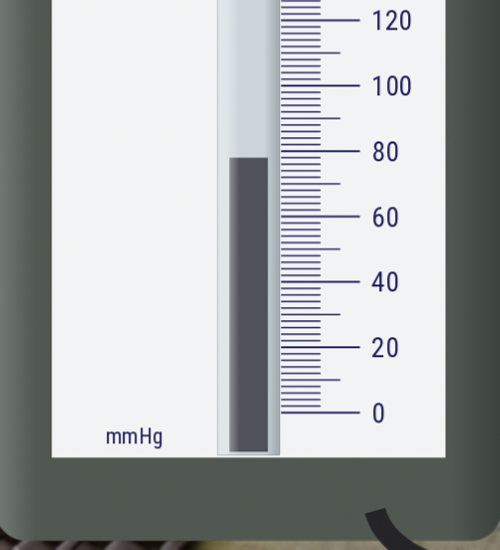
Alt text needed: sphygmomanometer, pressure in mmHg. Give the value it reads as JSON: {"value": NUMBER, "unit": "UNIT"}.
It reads {"value": 78, "unit": "mmHg"}
